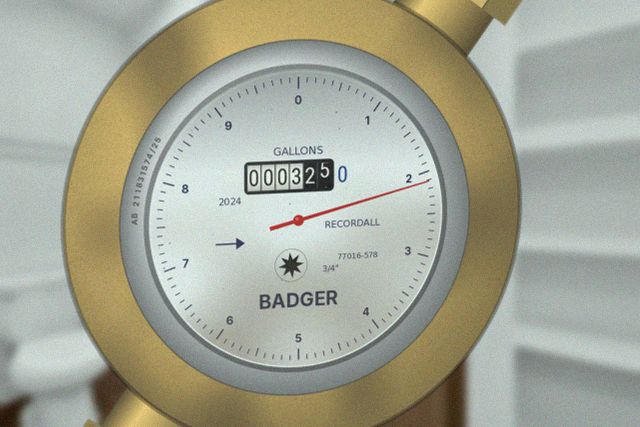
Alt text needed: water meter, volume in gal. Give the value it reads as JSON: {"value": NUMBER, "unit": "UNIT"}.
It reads {"value": 3252.1, "unit": "gal"}
